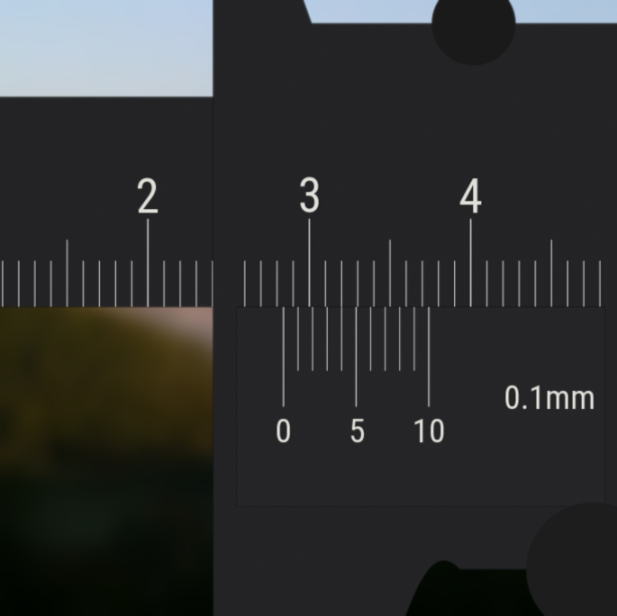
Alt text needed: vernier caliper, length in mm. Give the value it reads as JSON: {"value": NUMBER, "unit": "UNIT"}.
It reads {"value": 28.4, "unit": "mm"}
